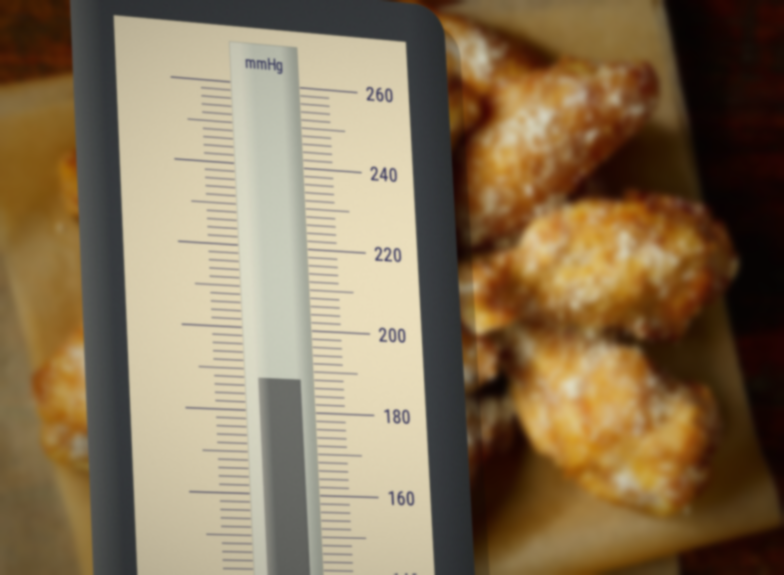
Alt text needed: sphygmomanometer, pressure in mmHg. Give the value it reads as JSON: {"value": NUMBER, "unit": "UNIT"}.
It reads {"value": 188, "unit": "mmHg"}
